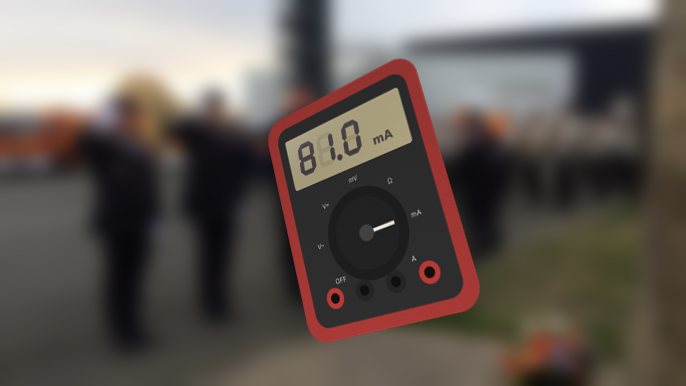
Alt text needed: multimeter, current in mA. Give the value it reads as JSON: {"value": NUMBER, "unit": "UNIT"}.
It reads {"value": 81.0, "unit": "mA"}
